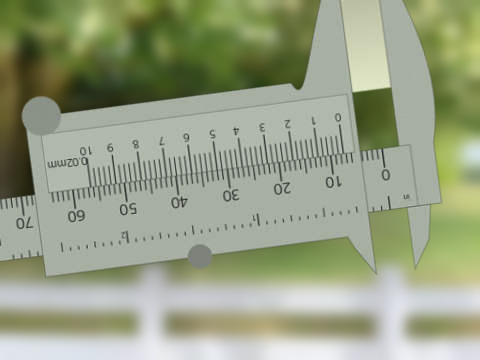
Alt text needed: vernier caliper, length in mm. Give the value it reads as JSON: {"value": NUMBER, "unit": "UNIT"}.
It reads {"value": 7.5, "unit": "mm"}
